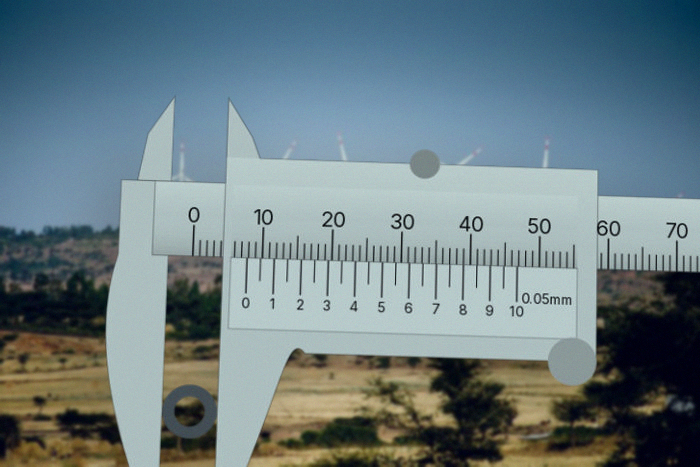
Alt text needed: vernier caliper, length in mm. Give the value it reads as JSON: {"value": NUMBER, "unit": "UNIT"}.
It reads {"value": 7.8, "unit": "mm"}
